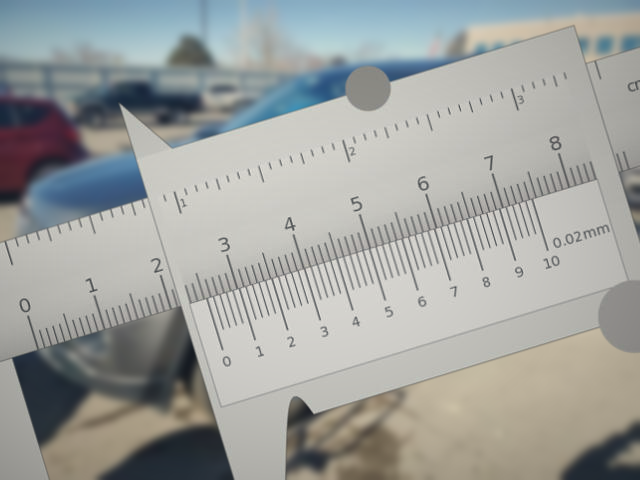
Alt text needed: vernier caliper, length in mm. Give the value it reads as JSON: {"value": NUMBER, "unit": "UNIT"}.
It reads {"value": 25.4, "unit": "mm"}
